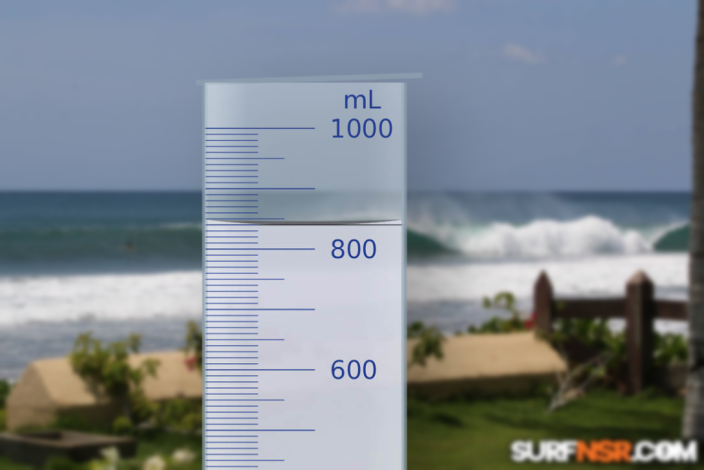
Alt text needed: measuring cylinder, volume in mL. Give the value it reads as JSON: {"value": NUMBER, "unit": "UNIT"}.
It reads {"value": 840, "unit": "mL"}
